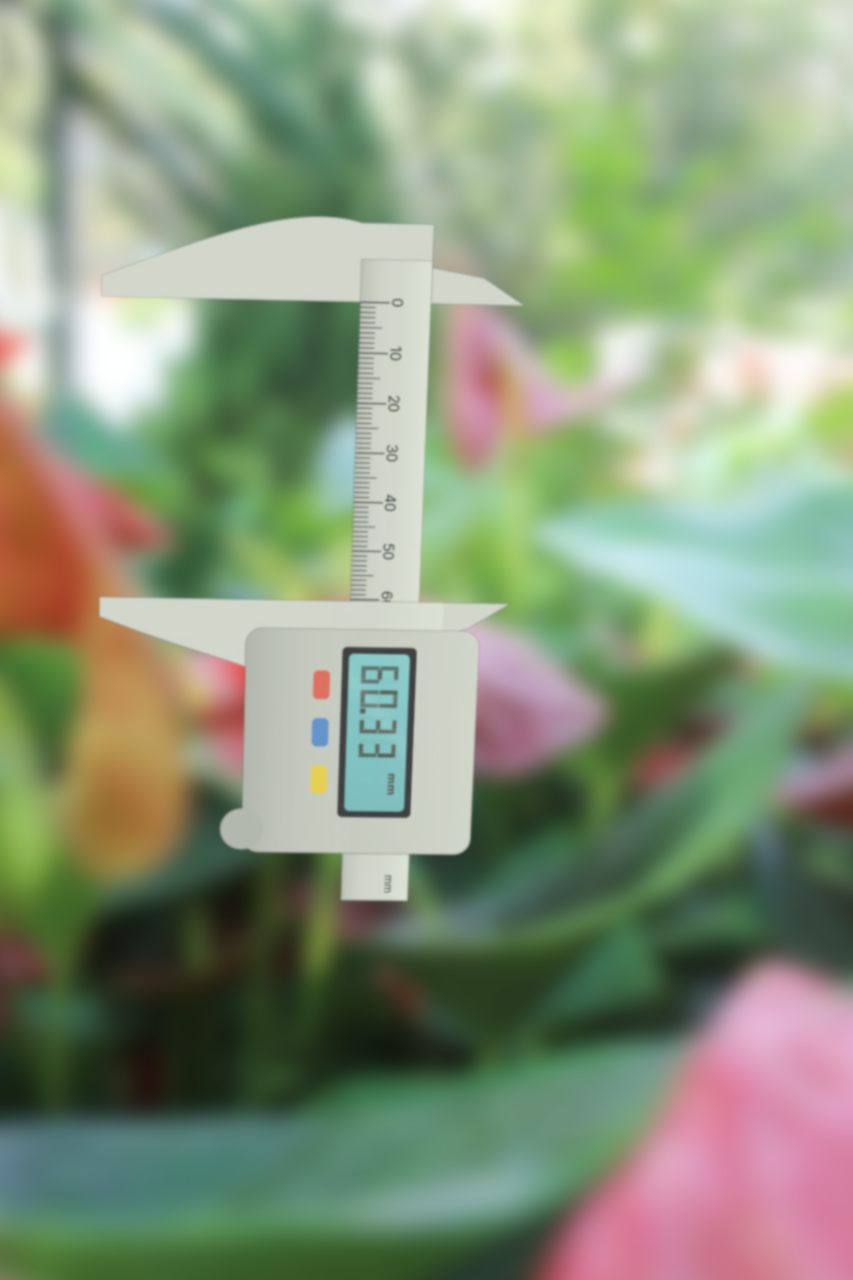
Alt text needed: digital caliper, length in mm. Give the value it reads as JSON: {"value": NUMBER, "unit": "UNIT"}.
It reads {"value": 60.33, "unit": "mm"}
